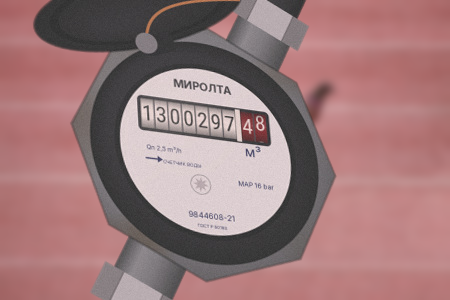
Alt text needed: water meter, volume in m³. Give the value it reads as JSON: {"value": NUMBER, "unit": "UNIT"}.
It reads {"value": 1300297.48, "unit": "m³"}
